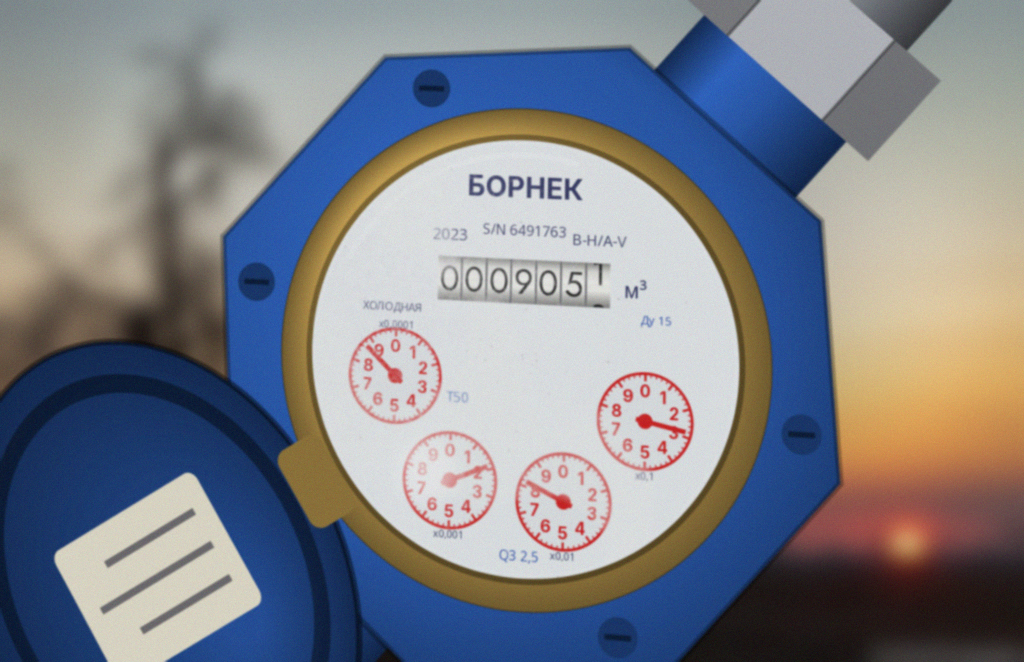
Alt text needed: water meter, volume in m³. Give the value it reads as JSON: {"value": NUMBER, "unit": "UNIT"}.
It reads {"value": 9051.2818, "unit": "m³"}
